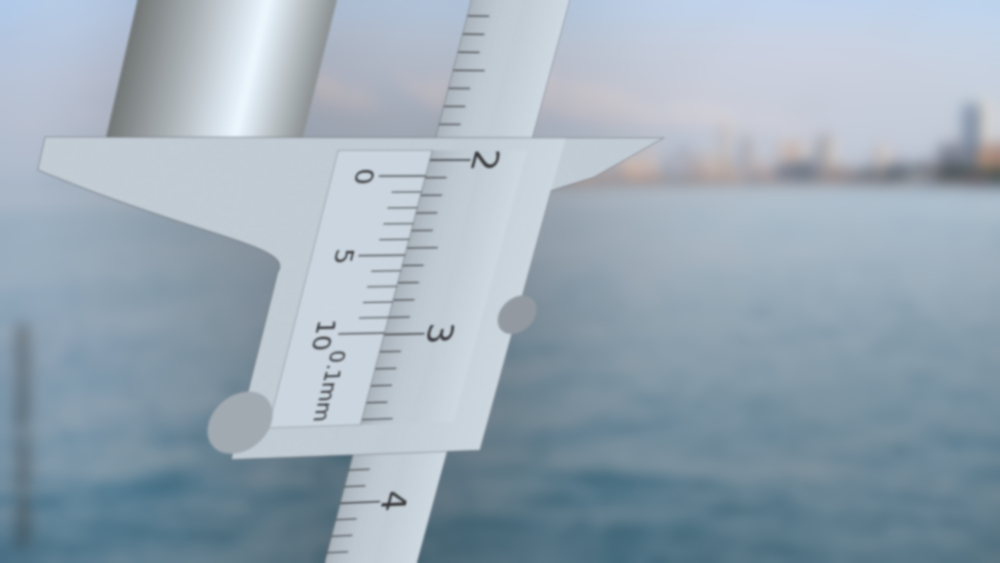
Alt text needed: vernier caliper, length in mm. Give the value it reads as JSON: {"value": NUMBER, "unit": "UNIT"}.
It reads {"value": 20.9, "unit": "mm"}
